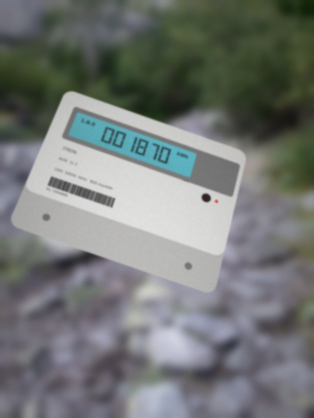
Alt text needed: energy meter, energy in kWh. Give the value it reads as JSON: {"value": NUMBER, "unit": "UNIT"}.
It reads {"value": 1870, "unit": "kWh"}
